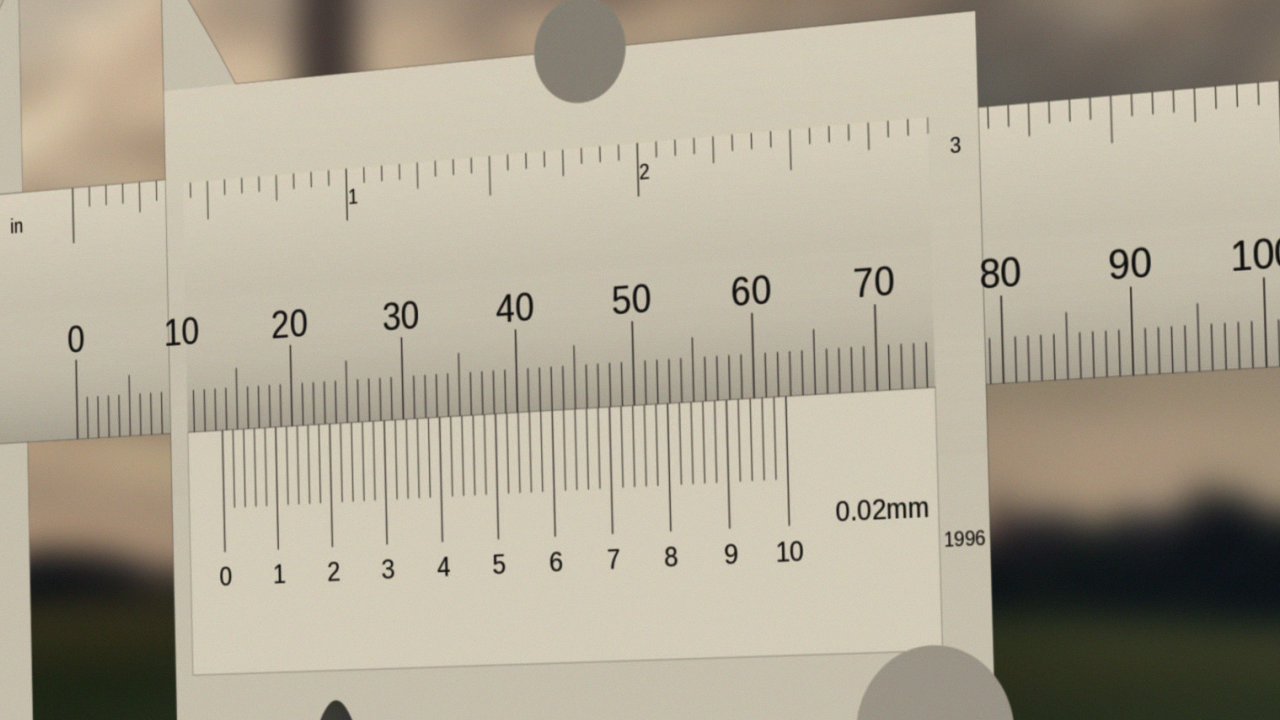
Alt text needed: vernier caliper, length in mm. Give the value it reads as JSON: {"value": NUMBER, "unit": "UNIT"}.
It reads {"value": 13.6, "unit": "mm"}
